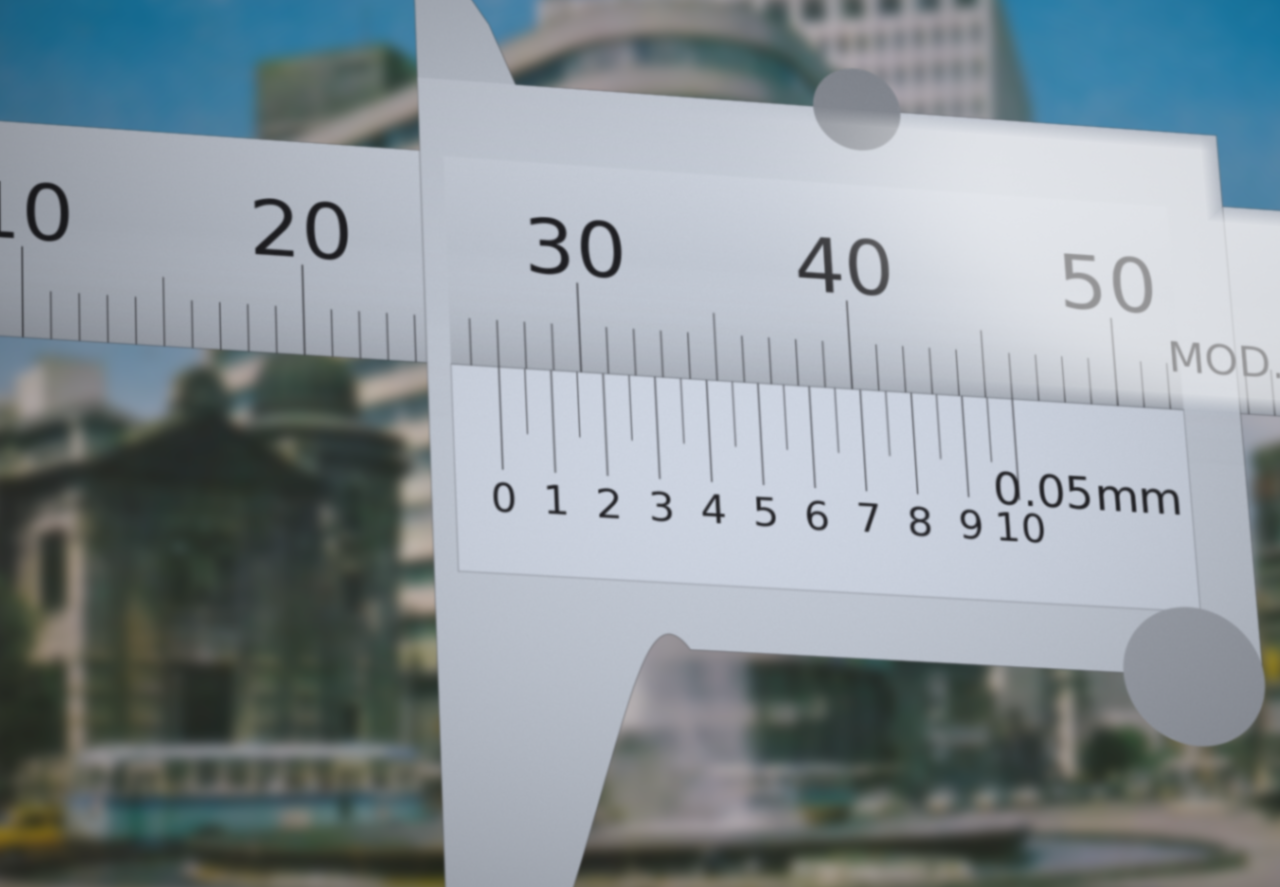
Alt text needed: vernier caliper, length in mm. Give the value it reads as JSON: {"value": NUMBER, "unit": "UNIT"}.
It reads {"value": 27.0, "unit": "mm"}
